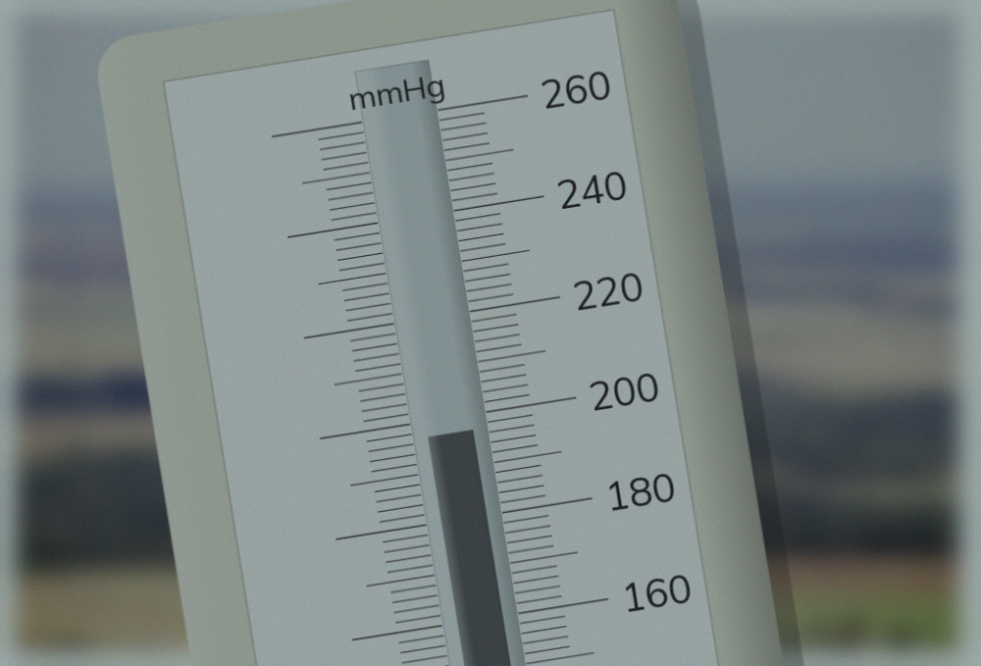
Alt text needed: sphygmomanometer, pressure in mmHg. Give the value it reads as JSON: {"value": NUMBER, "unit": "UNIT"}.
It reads {"value": 197, "unit": "mmHg"}
